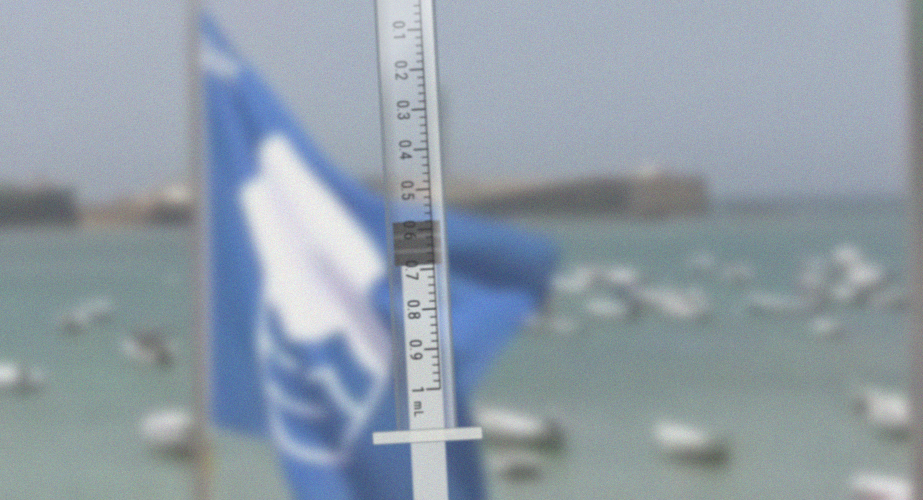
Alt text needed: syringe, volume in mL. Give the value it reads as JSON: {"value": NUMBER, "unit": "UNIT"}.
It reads {"value": 0.58, "unit": "mL"}
